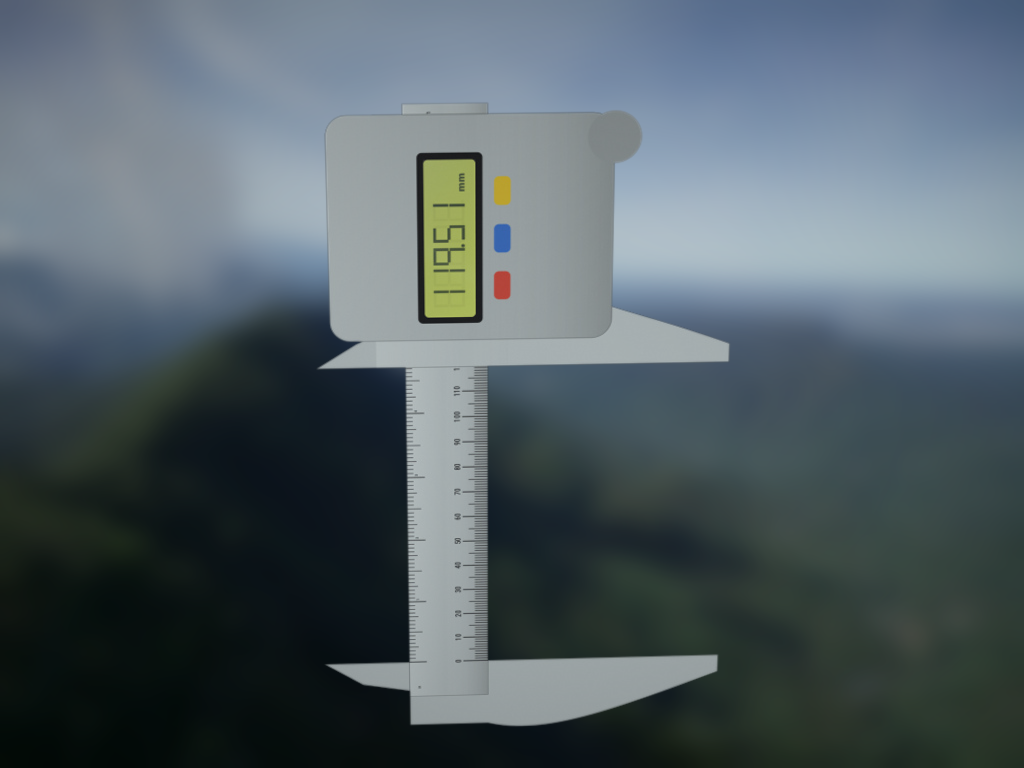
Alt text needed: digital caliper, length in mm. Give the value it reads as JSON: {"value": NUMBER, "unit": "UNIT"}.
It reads {"value": 119.51, "unit": "mm"}
